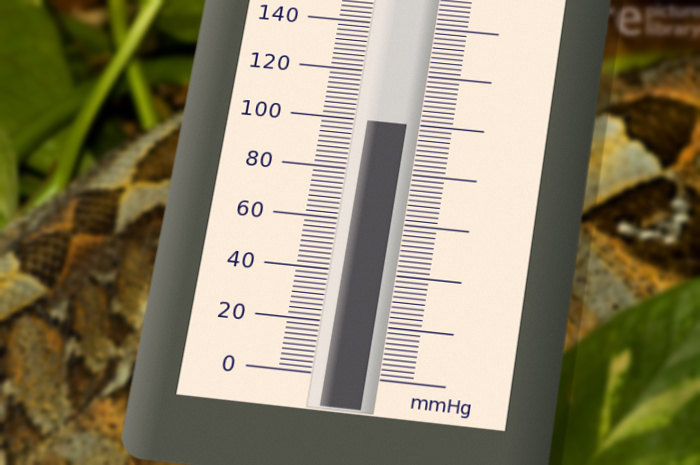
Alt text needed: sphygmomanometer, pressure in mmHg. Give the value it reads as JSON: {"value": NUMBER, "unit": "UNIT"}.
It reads {"value": 100, "unit": "mmHg"}
